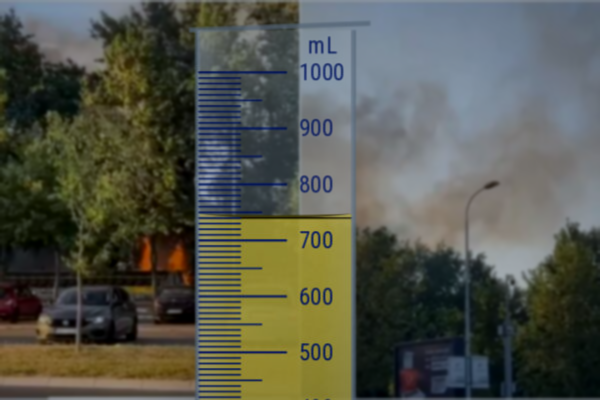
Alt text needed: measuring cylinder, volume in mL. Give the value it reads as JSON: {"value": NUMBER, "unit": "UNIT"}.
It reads {"value": 740, "unit": "mL"}
